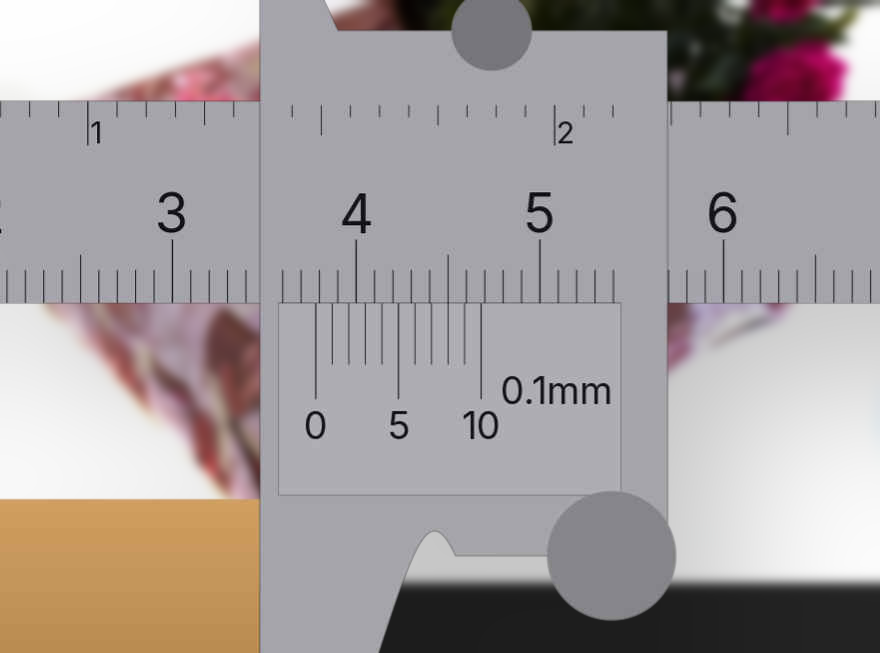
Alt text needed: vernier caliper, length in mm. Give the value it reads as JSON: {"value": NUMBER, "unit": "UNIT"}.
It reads {"value": 37.8, "unit": "mm"}
